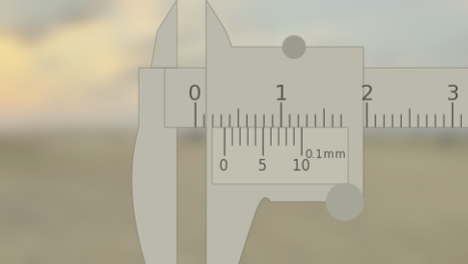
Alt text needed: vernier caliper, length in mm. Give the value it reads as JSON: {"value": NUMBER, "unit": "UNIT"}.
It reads {"value": 3.4, "unit": "mm"}
